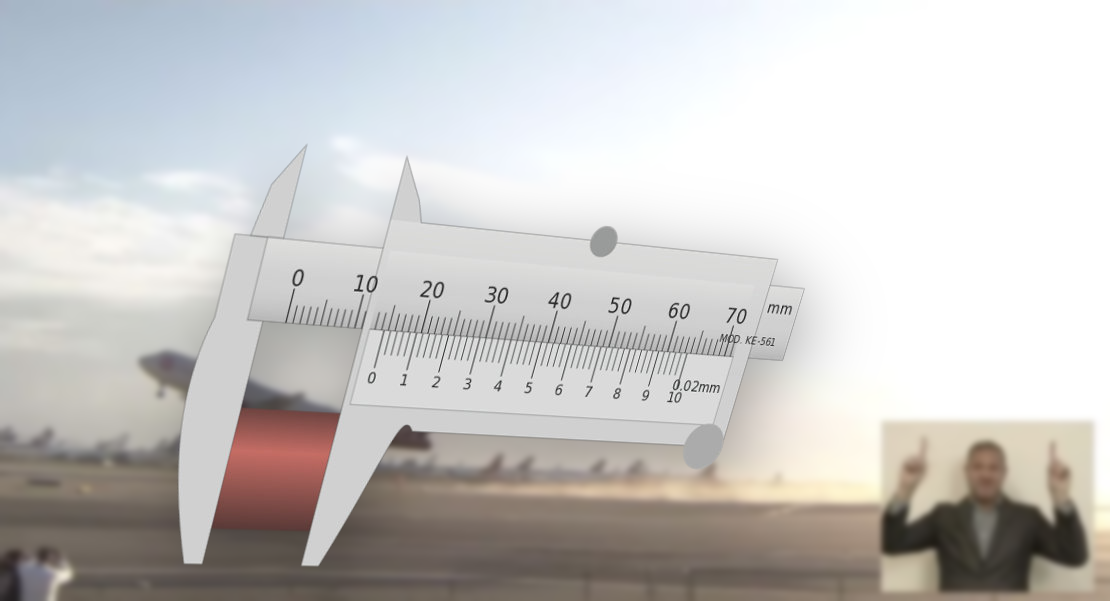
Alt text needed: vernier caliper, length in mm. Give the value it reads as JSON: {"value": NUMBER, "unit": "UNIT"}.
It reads {"value": 14.4, "unit": "mm"}
